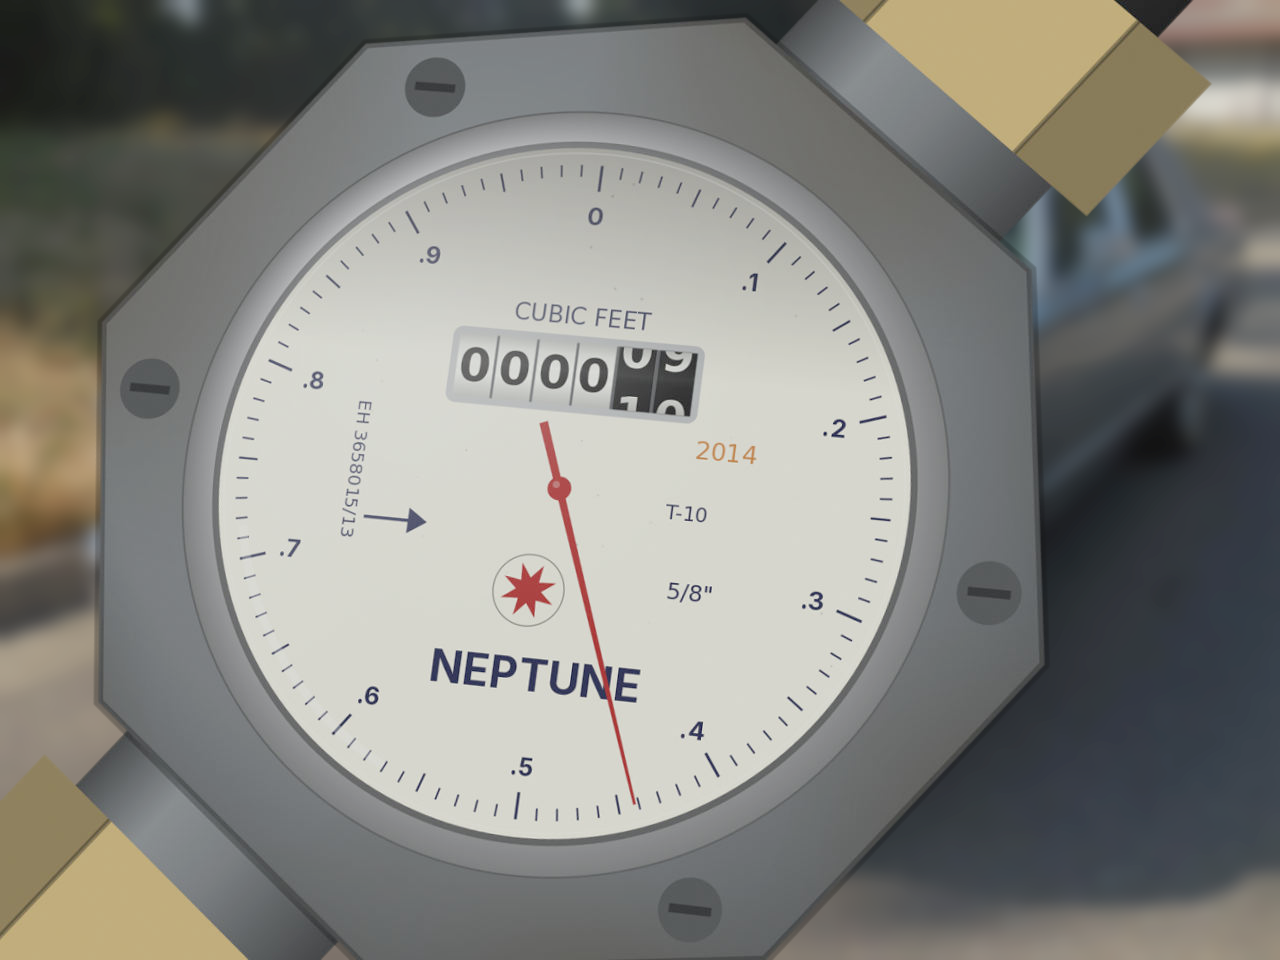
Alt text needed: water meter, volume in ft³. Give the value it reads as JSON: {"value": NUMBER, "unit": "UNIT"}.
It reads {"value": 9.44, "unit": "ft³"}
